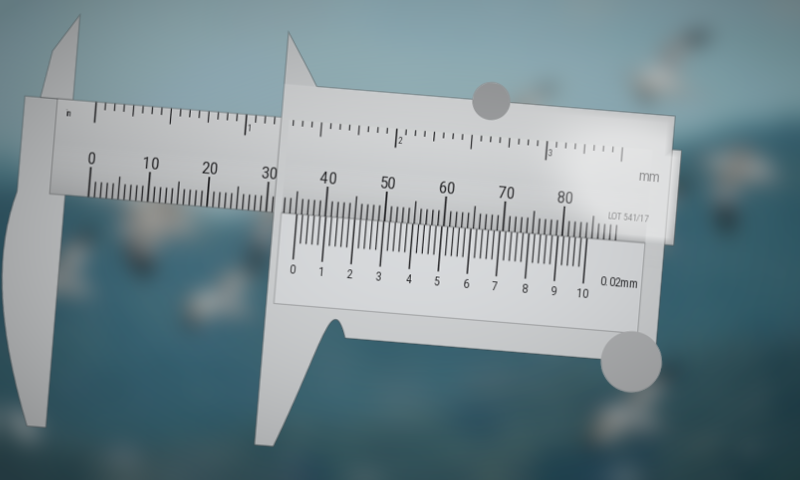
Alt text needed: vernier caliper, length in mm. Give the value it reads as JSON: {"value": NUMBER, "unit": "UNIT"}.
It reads {"value": 35.2, "unit": "mm"}
